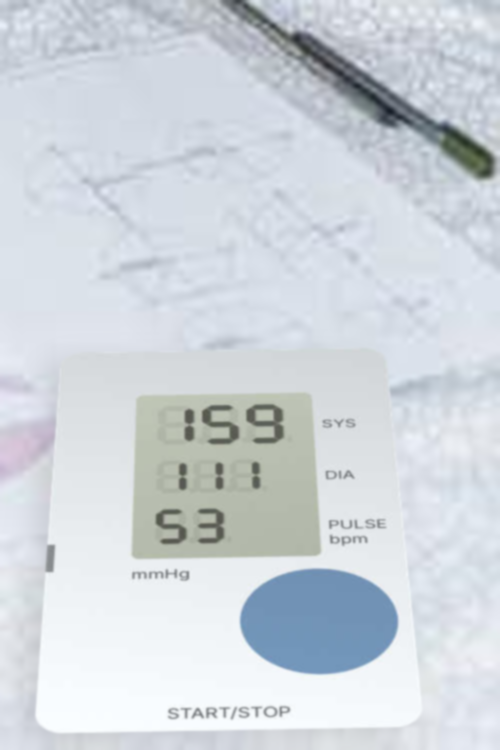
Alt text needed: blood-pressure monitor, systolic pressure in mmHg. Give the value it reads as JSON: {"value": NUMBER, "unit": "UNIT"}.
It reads {"value": 159, "unit": "mmHg"}
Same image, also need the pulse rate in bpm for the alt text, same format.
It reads {"value": 53, "unit": "bpm"}
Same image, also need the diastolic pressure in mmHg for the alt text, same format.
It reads {"value": 111, "unit": "mmHg"}
